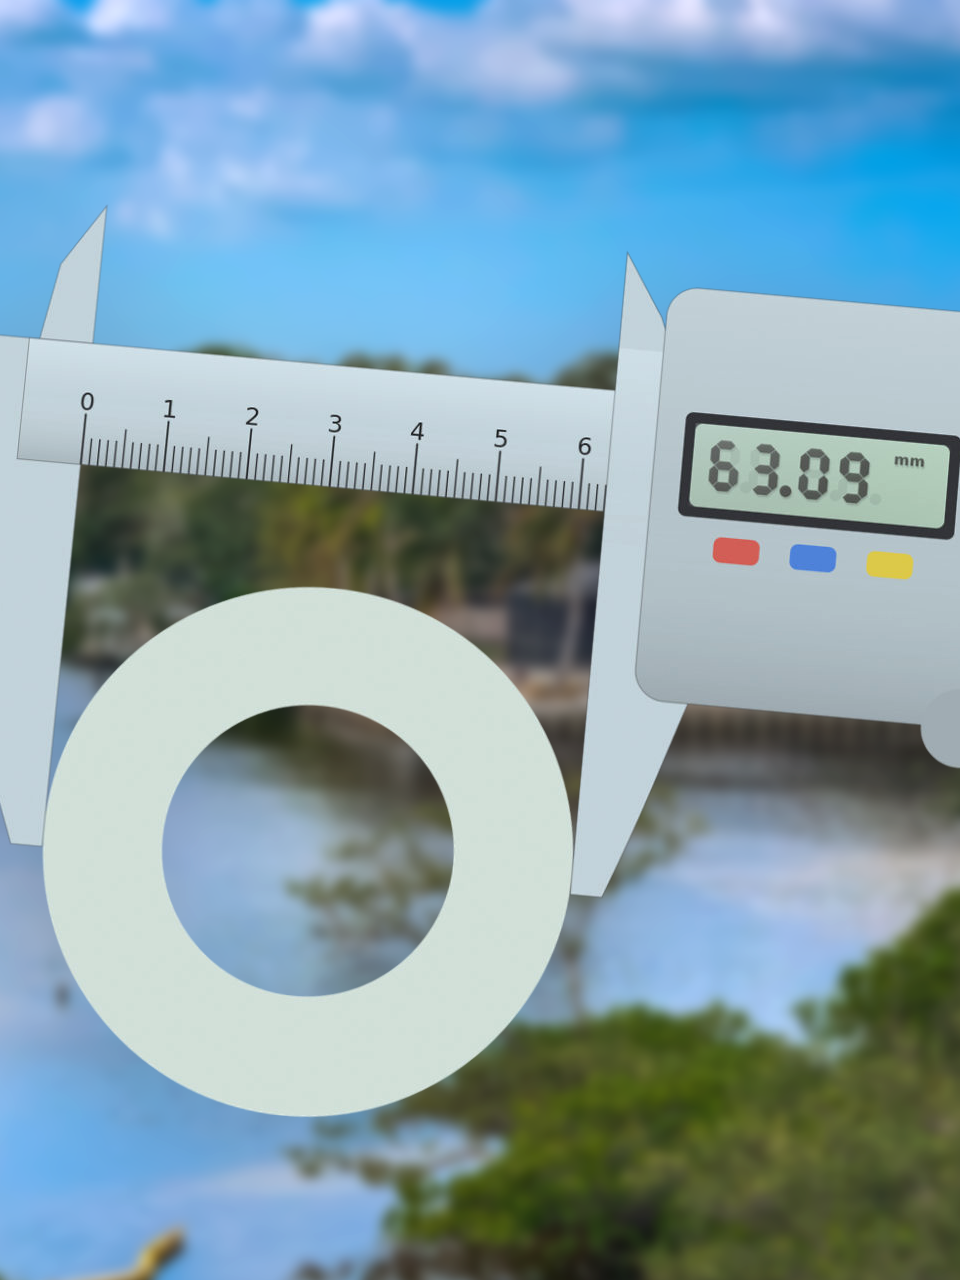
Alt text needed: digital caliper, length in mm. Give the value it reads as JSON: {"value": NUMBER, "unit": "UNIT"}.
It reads {"value": 63.09, "unit": "mm"}
